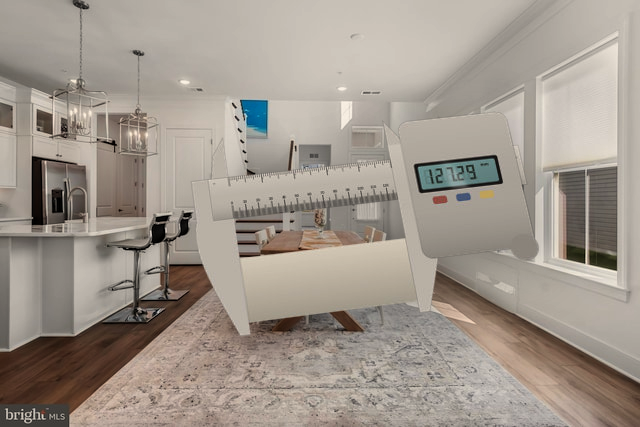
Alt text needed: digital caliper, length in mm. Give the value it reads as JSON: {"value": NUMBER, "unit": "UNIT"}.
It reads {"value": 127.29, "unit": "mm"}
